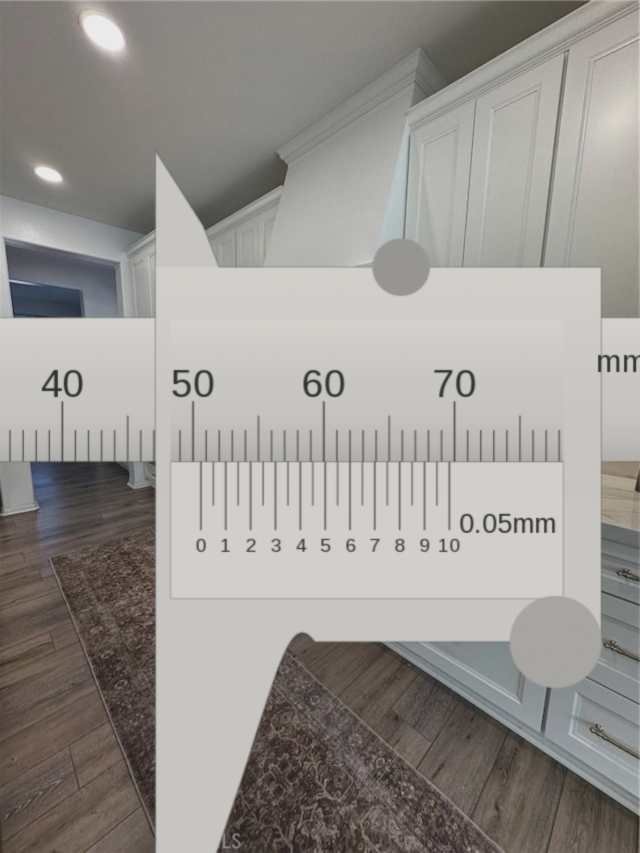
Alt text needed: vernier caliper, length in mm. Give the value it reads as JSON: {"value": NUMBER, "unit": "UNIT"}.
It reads {"value": 50.6, "unit": "mm"}
